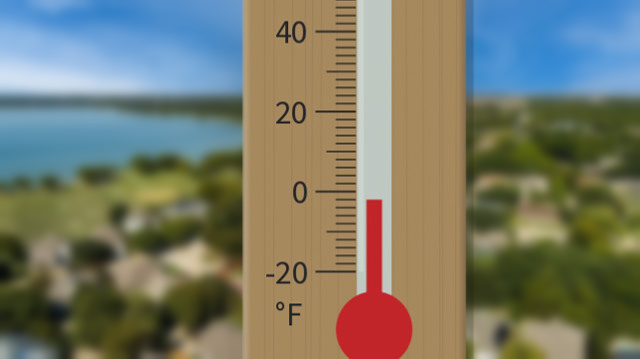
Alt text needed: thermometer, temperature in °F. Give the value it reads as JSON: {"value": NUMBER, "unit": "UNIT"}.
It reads {"value": -2, "unit": "°F"}
